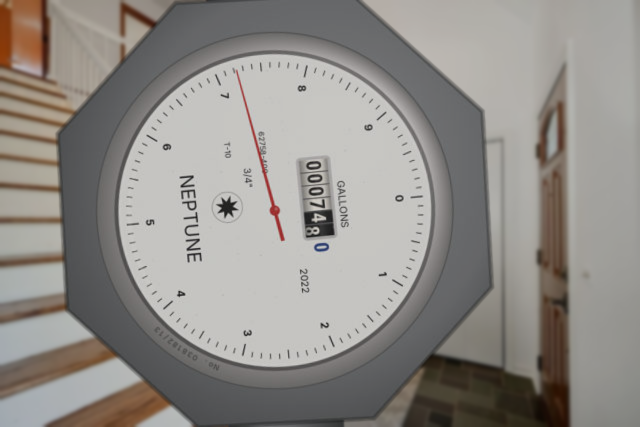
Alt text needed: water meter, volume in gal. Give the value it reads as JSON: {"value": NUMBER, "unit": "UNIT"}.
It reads {"value": 7477.2, "unit": "gal"}
